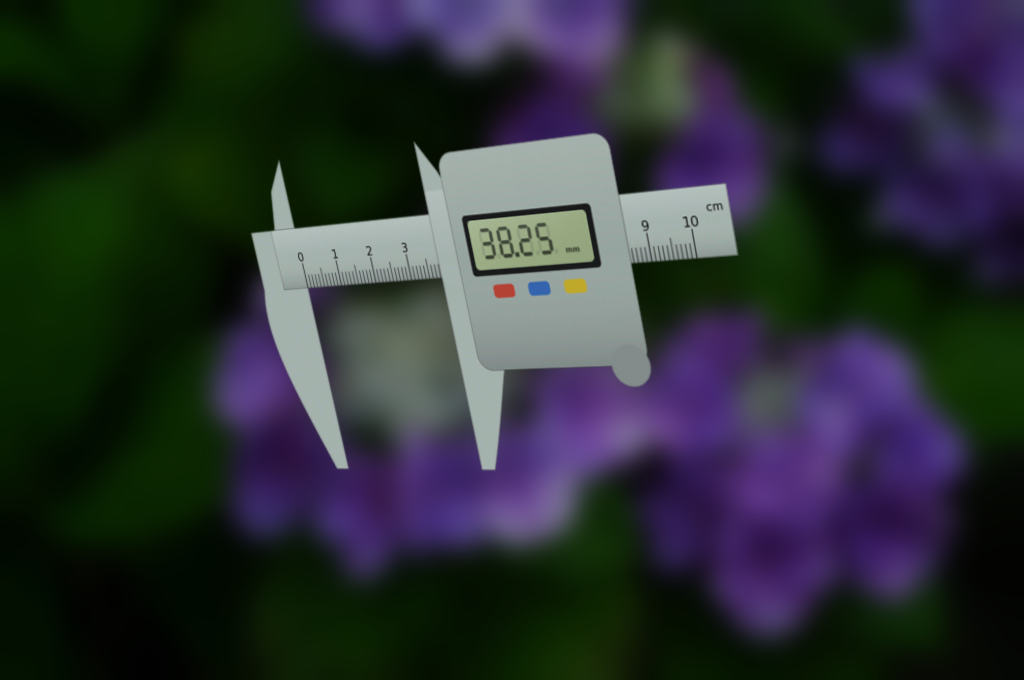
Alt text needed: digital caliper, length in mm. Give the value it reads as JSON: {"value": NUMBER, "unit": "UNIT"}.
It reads {"value": 38.25, "unit": "mm"}
